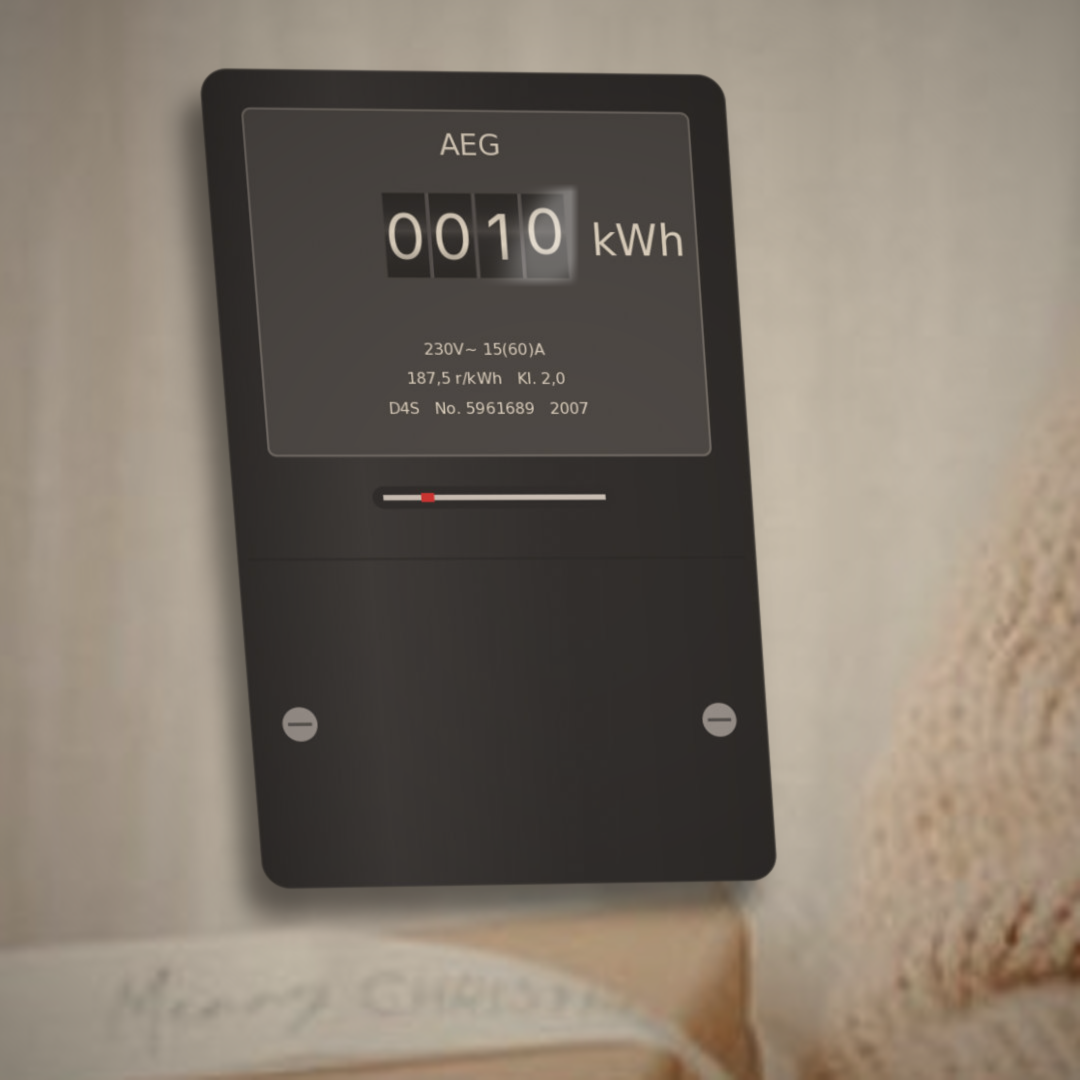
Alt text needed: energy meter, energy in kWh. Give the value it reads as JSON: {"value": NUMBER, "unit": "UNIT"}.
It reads {"value": 10, "unit": "kWh"}
